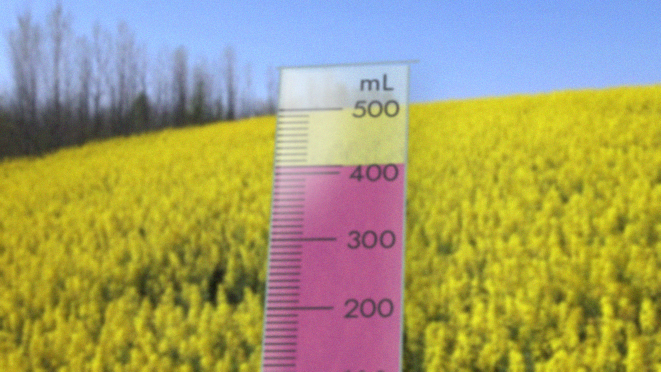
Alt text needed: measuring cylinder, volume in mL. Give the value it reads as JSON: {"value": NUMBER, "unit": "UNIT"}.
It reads {"value": 410, "unit": "mL"}
